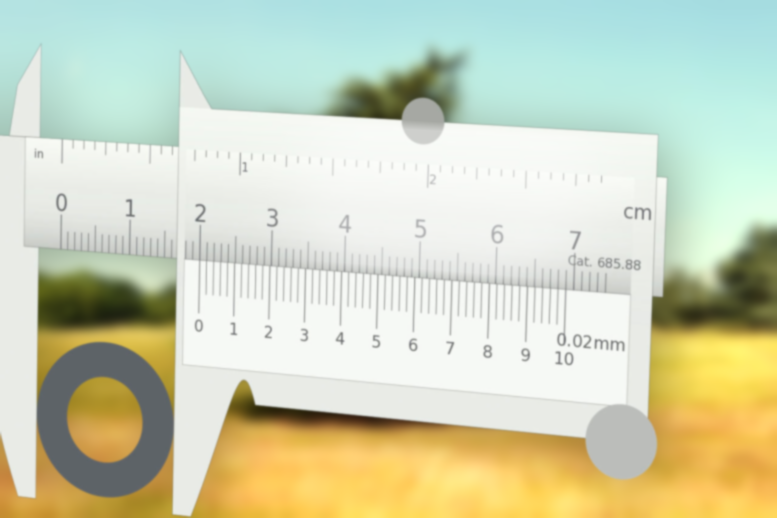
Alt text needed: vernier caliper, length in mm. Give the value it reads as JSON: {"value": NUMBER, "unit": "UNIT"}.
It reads {"value": 20.0, "unit": "mm"}
